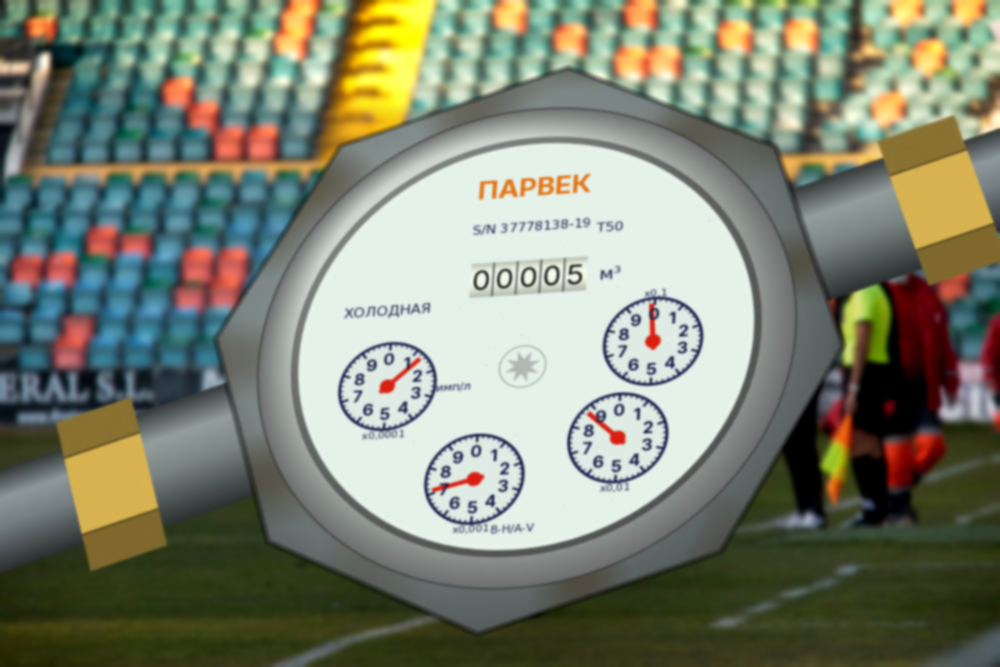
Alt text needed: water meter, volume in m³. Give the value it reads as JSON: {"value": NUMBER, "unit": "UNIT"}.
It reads {"value": 4.9871, "unit": "m³"}
